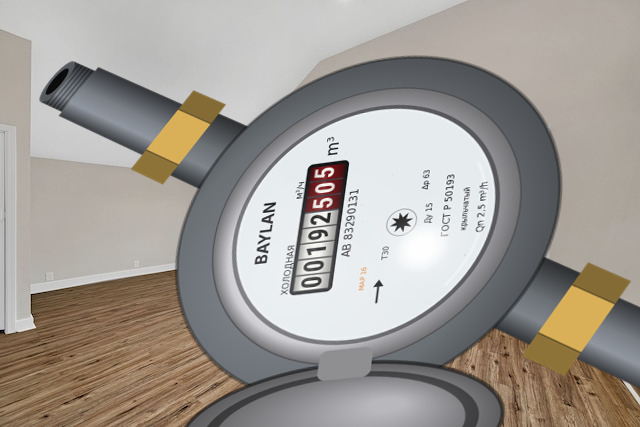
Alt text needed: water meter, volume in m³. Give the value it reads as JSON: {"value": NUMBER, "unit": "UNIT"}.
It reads {"value": 192.505, "unit": "m³"}
